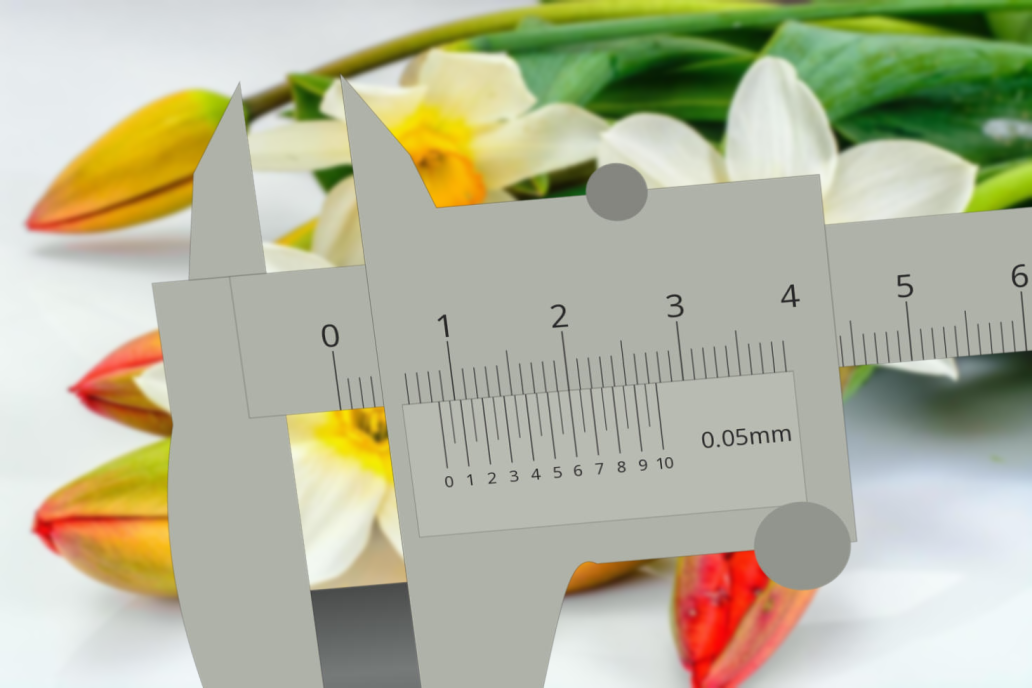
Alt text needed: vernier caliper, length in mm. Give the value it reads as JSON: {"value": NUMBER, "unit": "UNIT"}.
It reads {"value": 8.6, "unit": "mm"}
